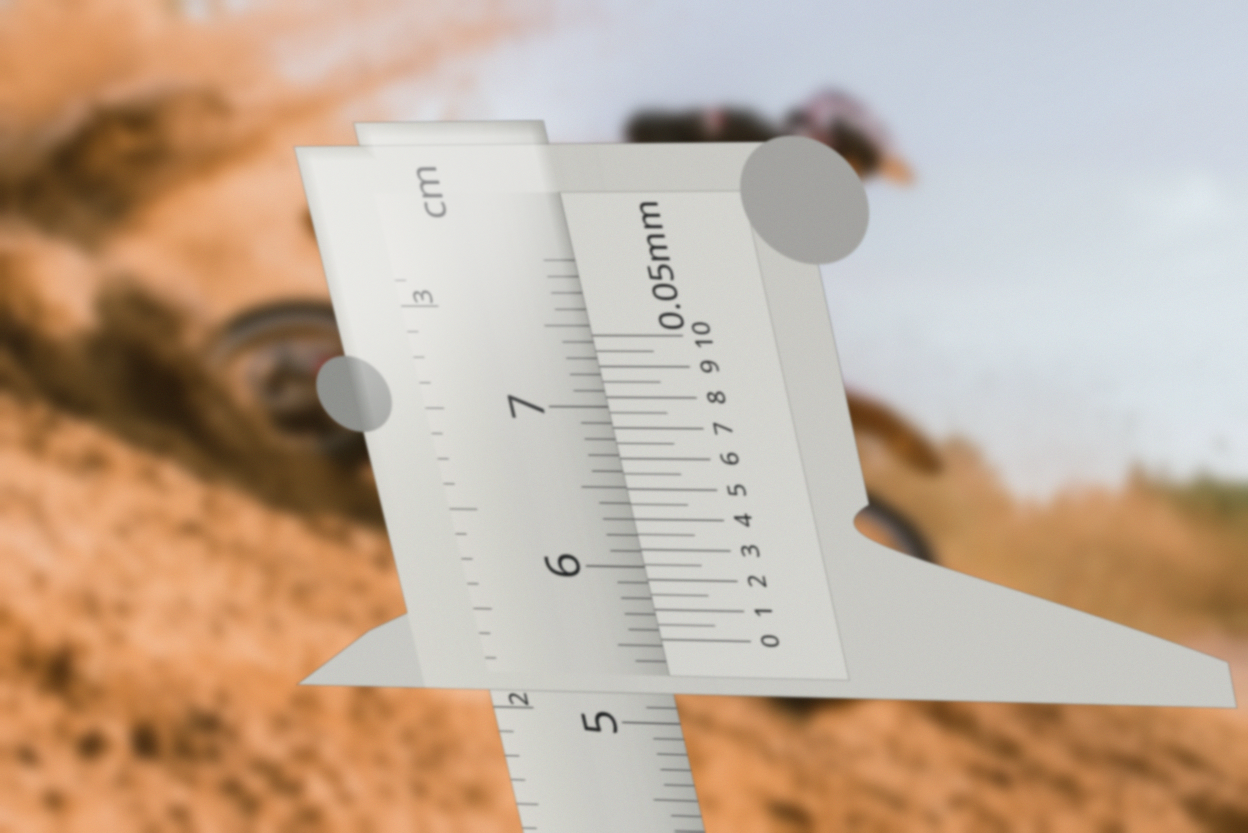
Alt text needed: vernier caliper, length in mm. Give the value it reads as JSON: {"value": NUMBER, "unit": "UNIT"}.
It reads {"value": 55.4, "unit": "mm"}
